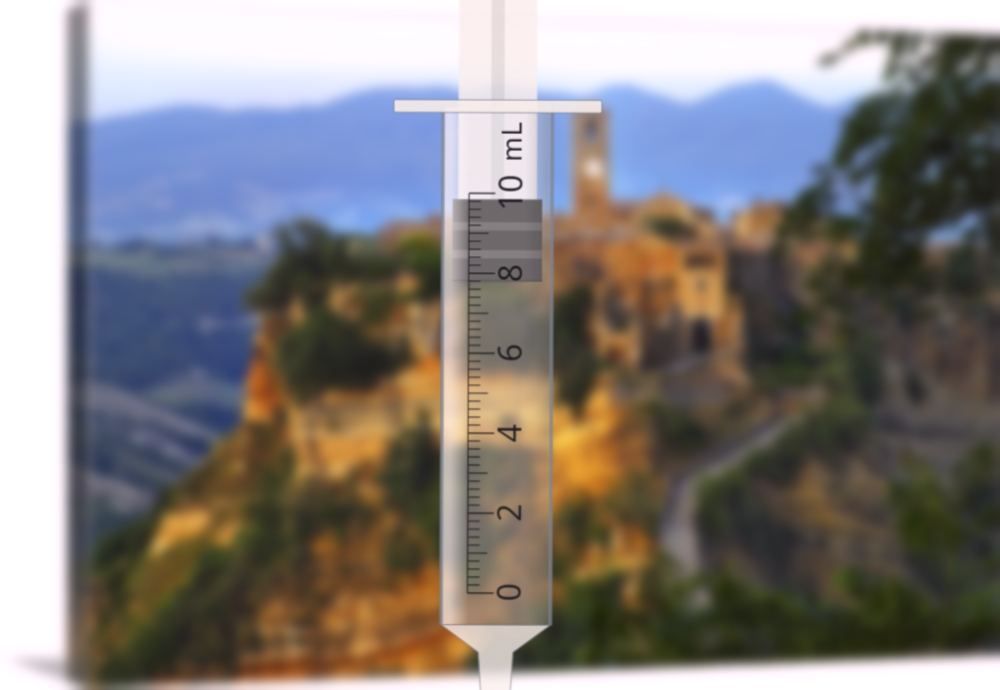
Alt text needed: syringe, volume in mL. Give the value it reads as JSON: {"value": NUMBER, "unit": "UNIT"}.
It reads {"value": 7.8, "unit": "mL"}
